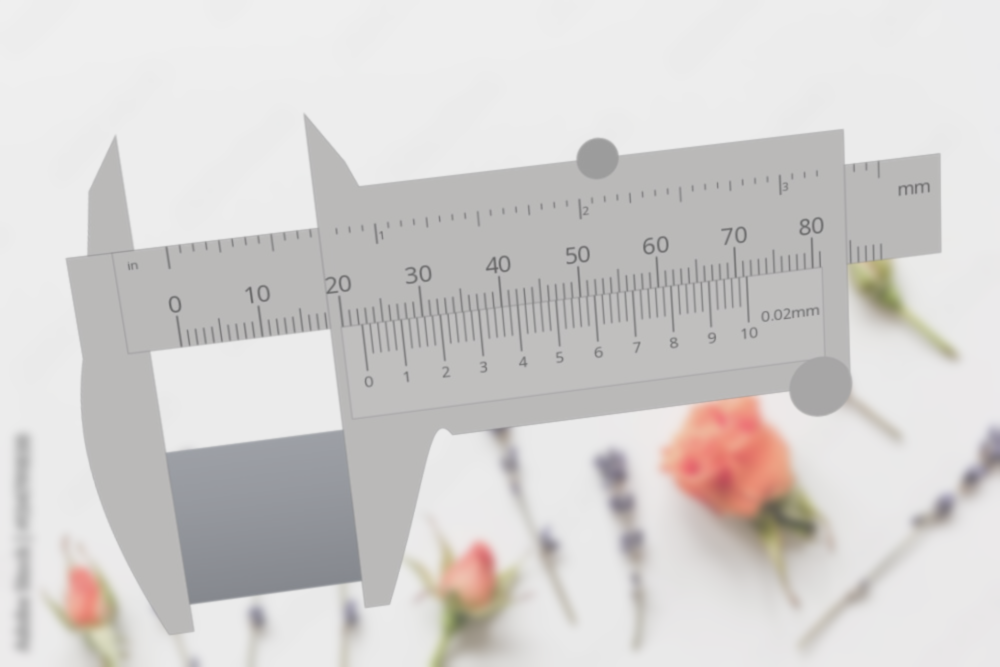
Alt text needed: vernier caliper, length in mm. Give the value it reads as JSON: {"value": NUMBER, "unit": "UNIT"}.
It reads {"value": 22.4, "unit": "mm"}
